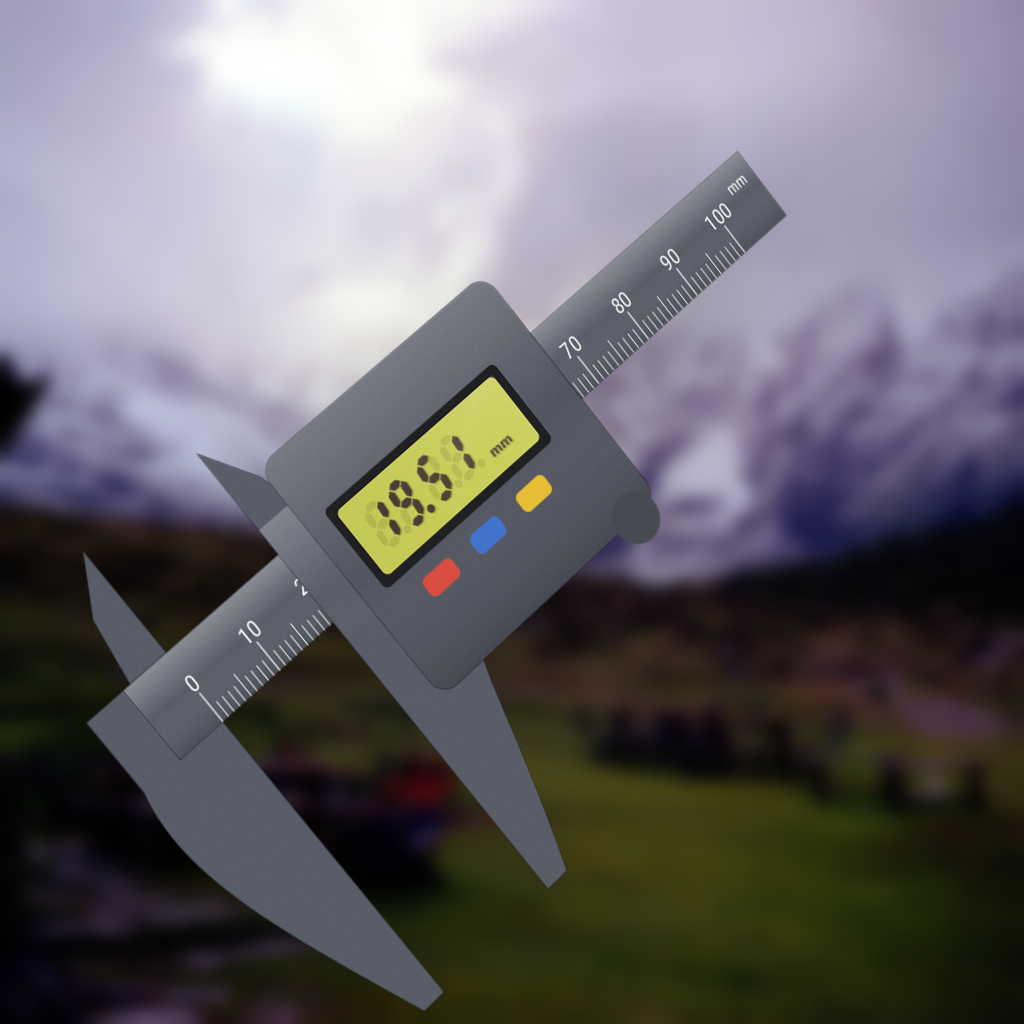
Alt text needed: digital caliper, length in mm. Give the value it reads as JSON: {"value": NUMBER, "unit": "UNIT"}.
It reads {"value": 19.51, "unit": "mm"}
